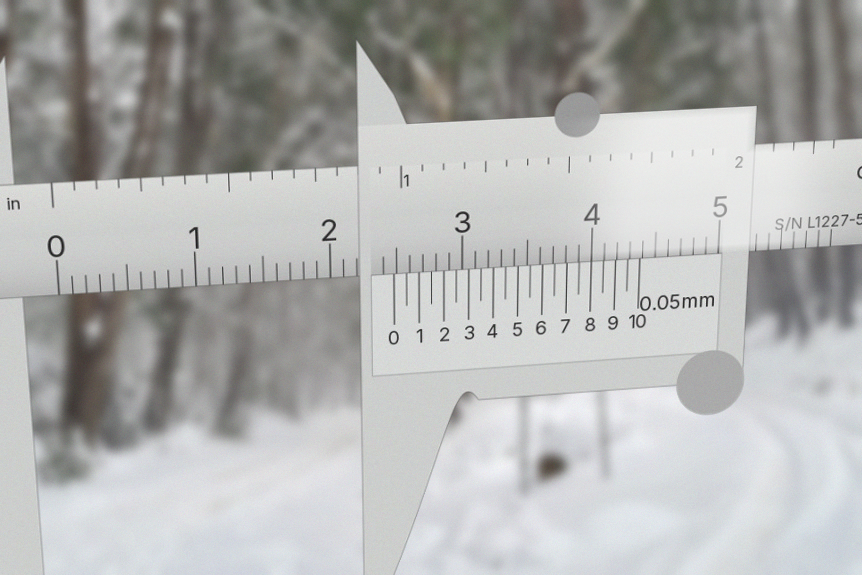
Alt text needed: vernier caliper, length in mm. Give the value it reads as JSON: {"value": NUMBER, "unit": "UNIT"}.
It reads {"value": 24.8, "unit": "mm"}
